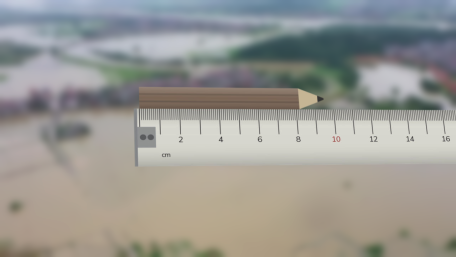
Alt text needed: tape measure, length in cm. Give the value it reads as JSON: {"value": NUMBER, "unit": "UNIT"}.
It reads {"value": 9.5, "unit": "cm"}
